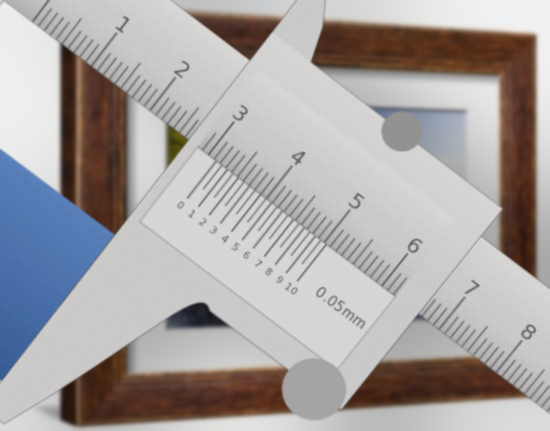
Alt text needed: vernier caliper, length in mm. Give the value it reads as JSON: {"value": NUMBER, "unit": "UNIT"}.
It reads {"value": 31.4, "unit": "mm"}
